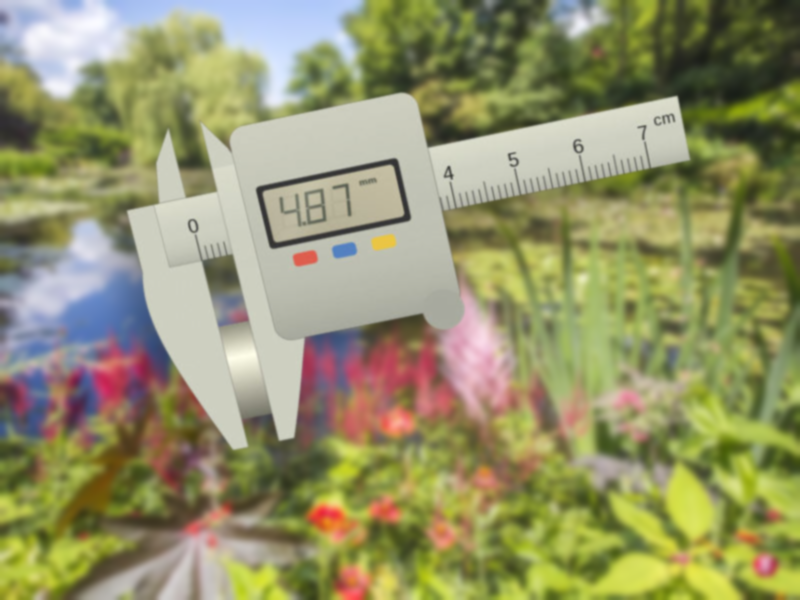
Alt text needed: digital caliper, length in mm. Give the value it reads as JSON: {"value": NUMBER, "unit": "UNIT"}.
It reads {"value": 4.87, "unit": "mm"}
